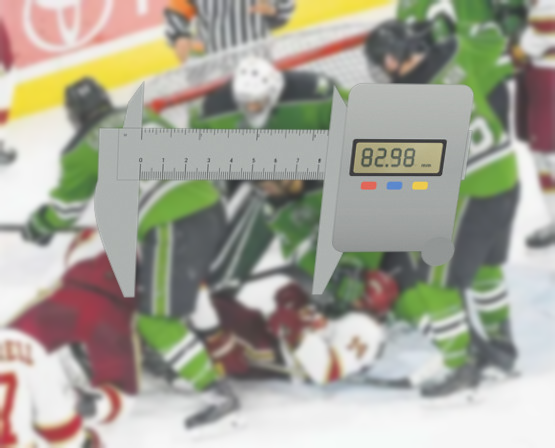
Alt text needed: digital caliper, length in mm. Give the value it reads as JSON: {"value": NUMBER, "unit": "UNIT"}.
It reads {"value": 82.98, "unit": "mm"}
